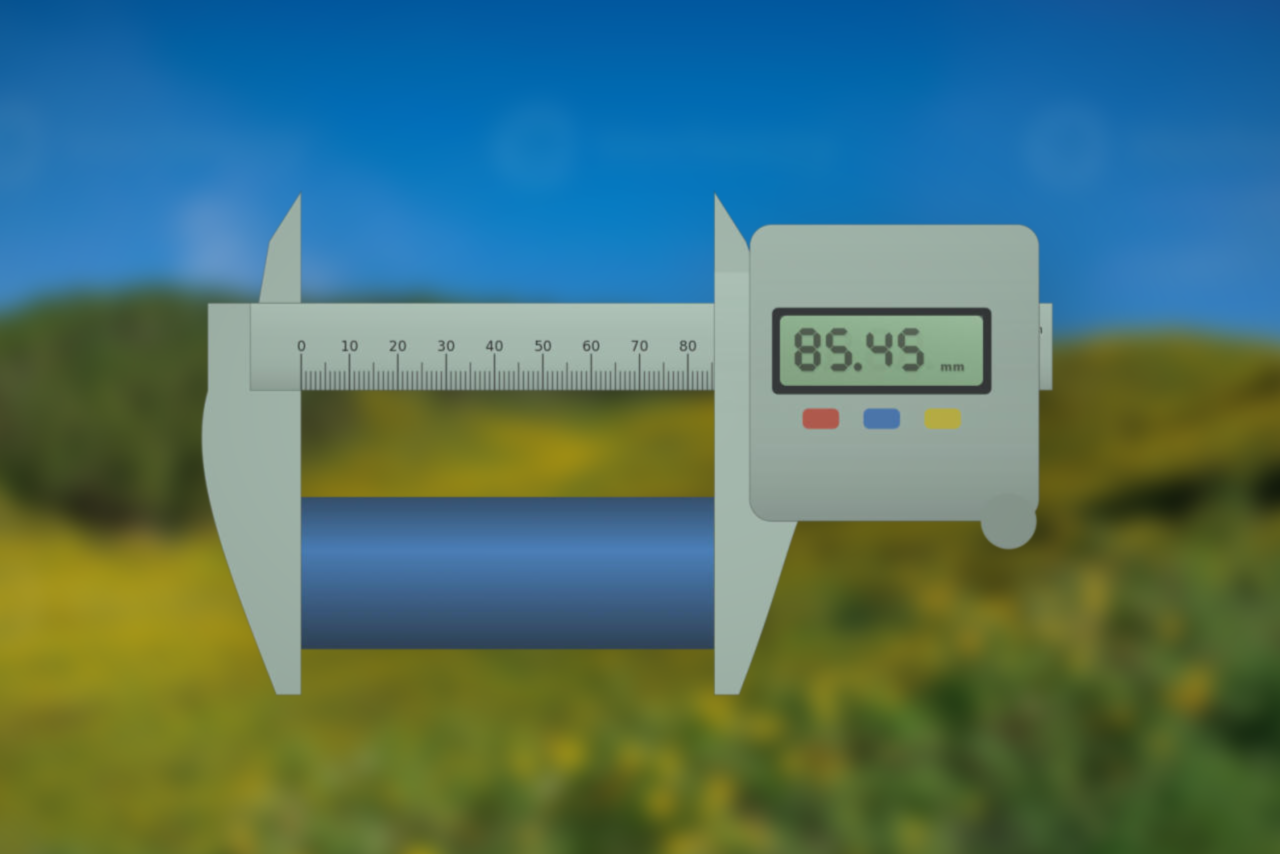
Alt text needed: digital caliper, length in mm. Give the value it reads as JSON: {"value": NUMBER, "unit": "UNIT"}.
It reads {"value": 85.45, "unit": "mm"}
